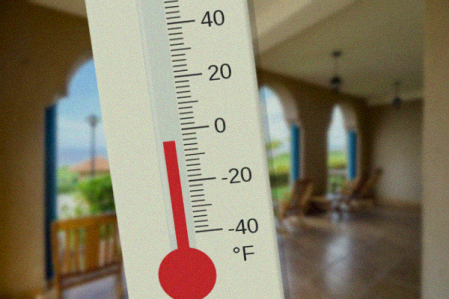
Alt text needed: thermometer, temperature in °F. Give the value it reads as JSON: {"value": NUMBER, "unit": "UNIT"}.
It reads {"value": -4, "unit": "°F"}
